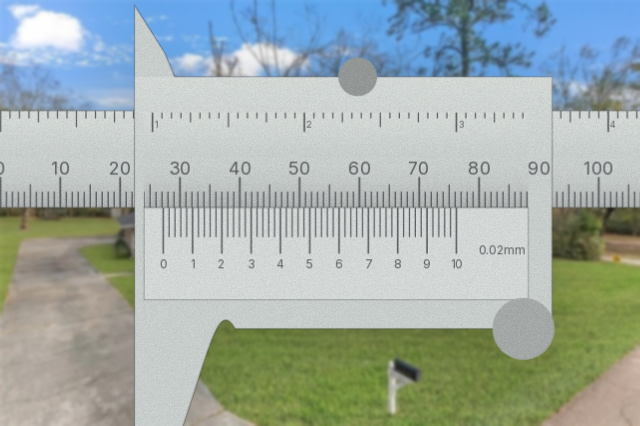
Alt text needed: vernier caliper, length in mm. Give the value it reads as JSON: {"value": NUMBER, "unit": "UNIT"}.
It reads {"value": 27.2, "unit": "mm"}
